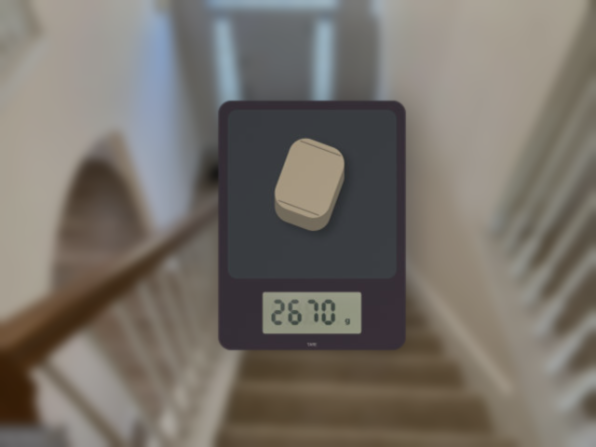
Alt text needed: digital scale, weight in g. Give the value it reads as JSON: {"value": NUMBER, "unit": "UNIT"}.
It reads {"value": 2670, "unit": "g"}
